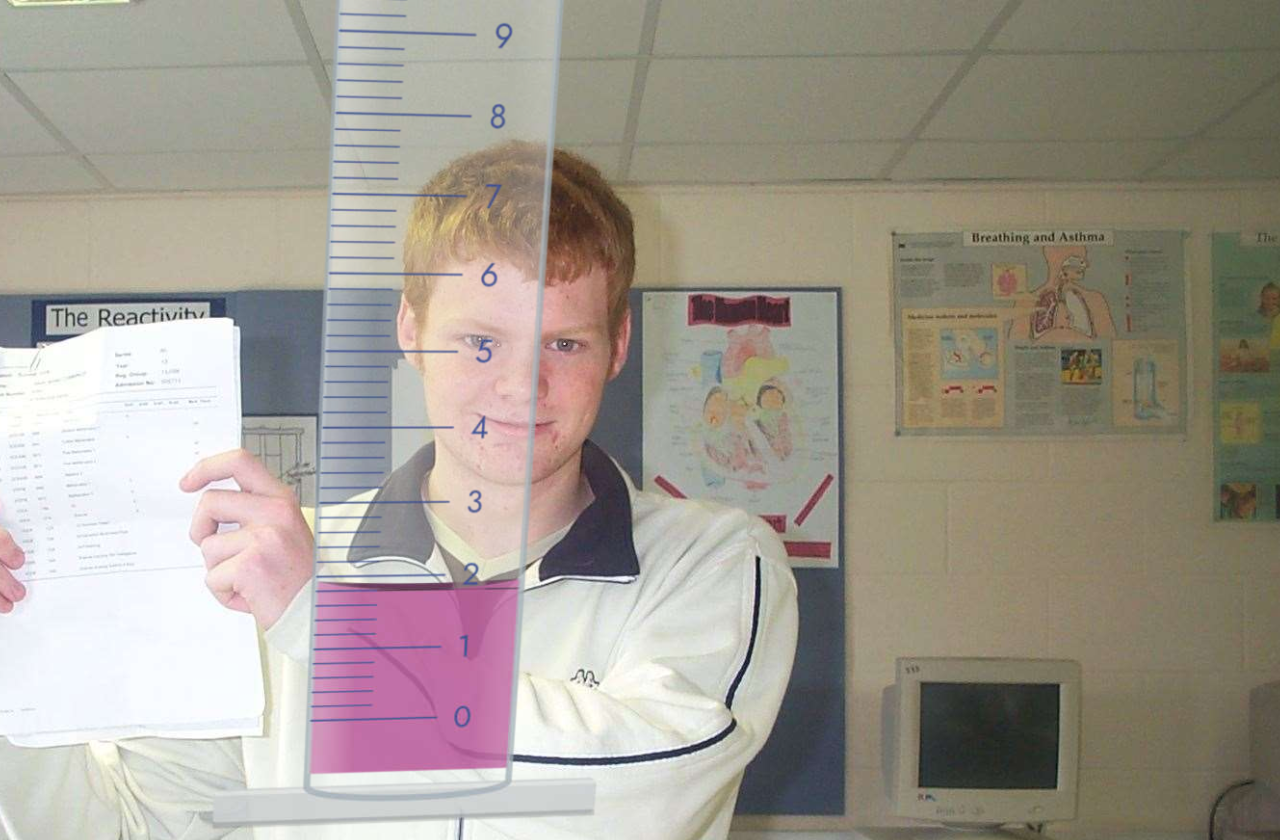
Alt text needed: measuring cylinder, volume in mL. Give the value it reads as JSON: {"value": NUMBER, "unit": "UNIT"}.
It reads {"value": 1.8, "unit": "mL"}
